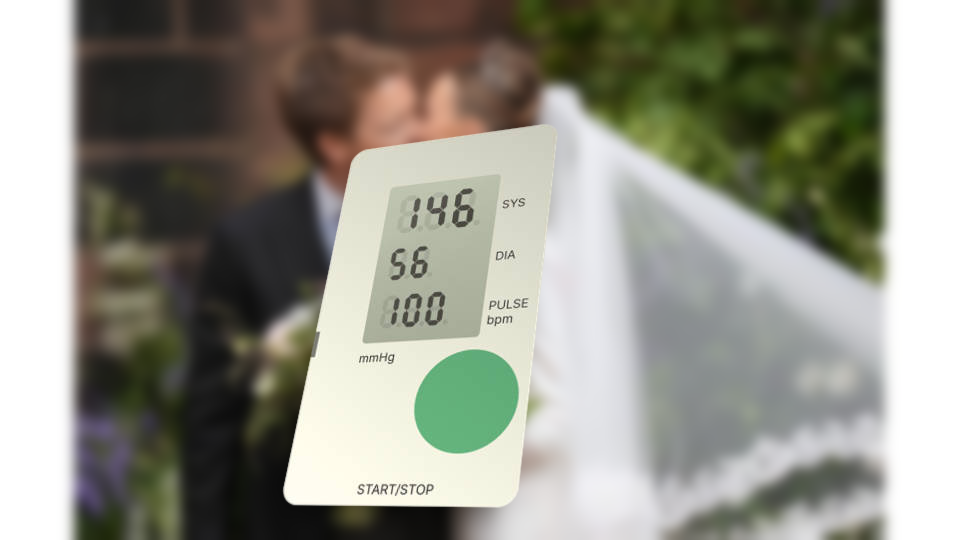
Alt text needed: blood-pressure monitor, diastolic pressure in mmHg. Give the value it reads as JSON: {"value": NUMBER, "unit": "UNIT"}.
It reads {"value": 56, "unit": "mmHg"}
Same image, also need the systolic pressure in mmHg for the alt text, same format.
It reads {"value": 146, "unit": "mmHg"}
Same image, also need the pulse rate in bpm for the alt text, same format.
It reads {"value": 100, "unit": "bpm"}
